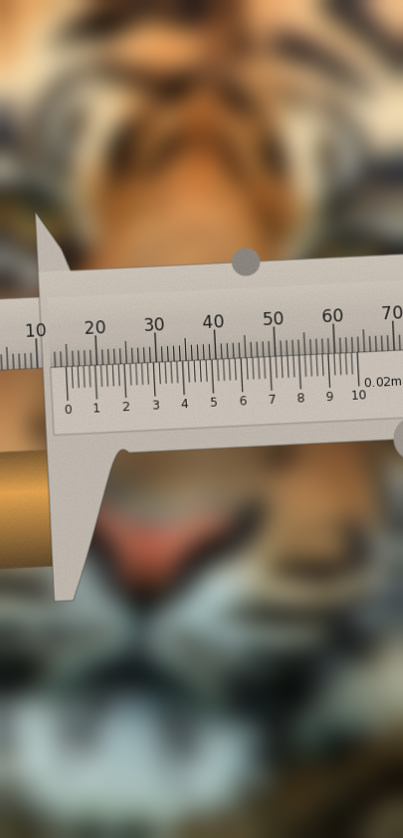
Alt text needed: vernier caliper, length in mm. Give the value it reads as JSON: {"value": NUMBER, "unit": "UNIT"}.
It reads {"value": 14.8, "unit": "mm"}
